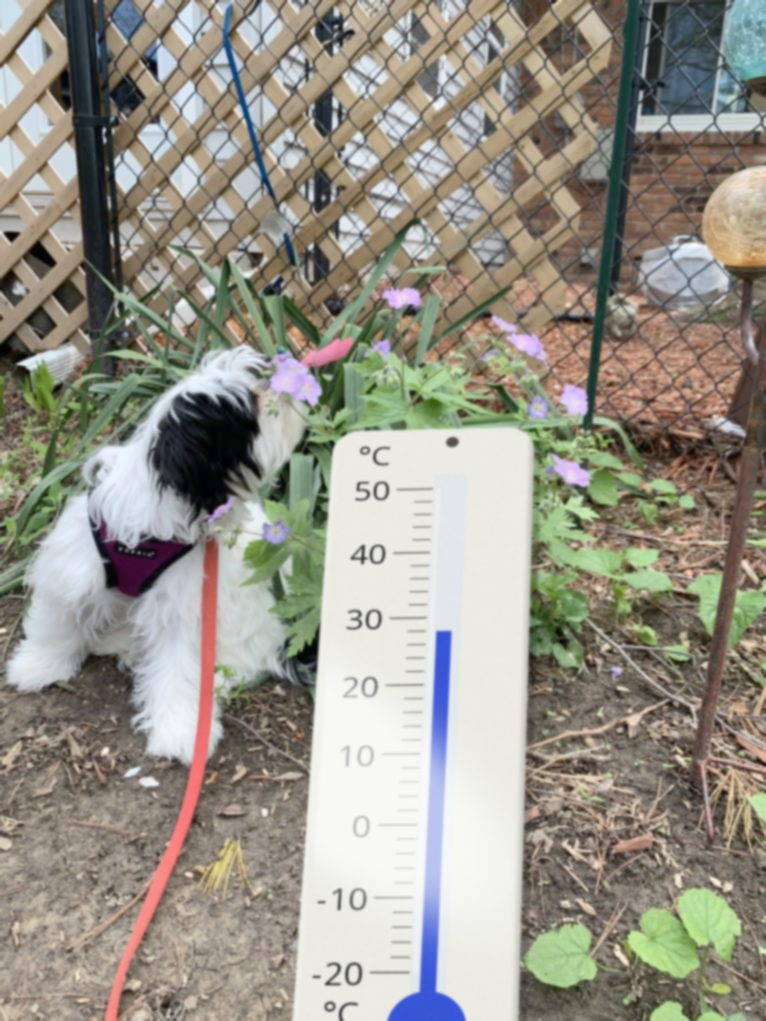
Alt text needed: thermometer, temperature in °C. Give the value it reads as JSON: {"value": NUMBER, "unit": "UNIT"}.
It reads {"value": 28, "unit": "°C"}
